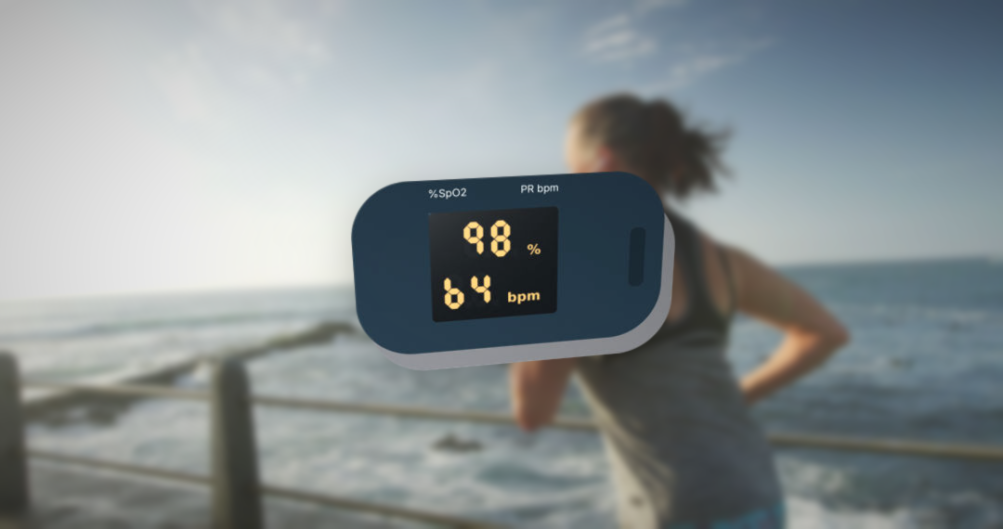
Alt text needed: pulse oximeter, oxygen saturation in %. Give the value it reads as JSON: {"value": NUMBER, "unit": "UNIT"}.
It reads {"value": 98, "unit": "%"}
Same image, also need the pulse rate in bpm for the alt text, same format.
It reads {"value": 64, "unit": "bpm"}
